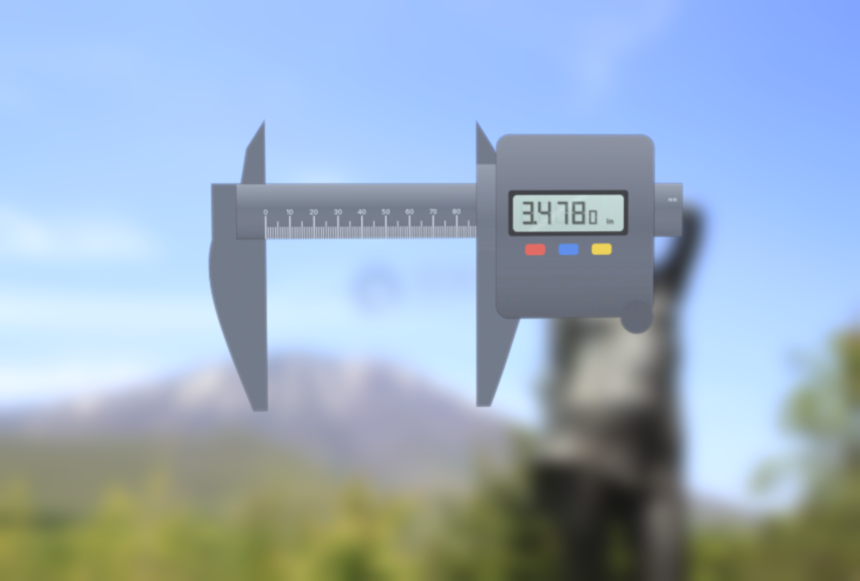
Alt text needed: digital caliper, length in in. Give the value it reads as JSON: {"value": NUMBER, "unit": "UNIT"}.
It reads {"value": 3.4780, "unit": "in"}
